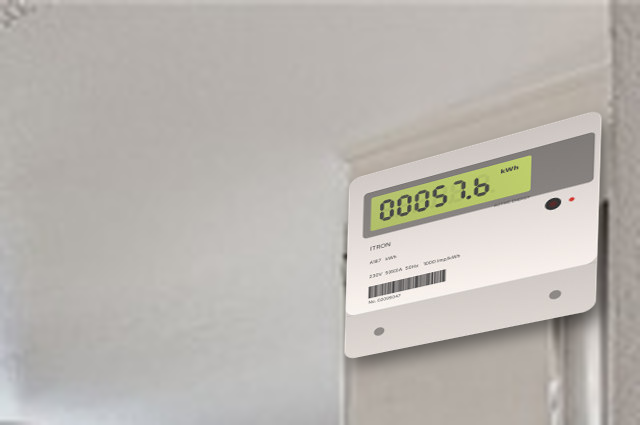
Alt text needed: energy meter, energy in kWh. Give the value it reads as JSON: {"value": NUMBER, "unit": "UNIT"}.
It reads {"value": 57.6, "unit": "kWh"}
